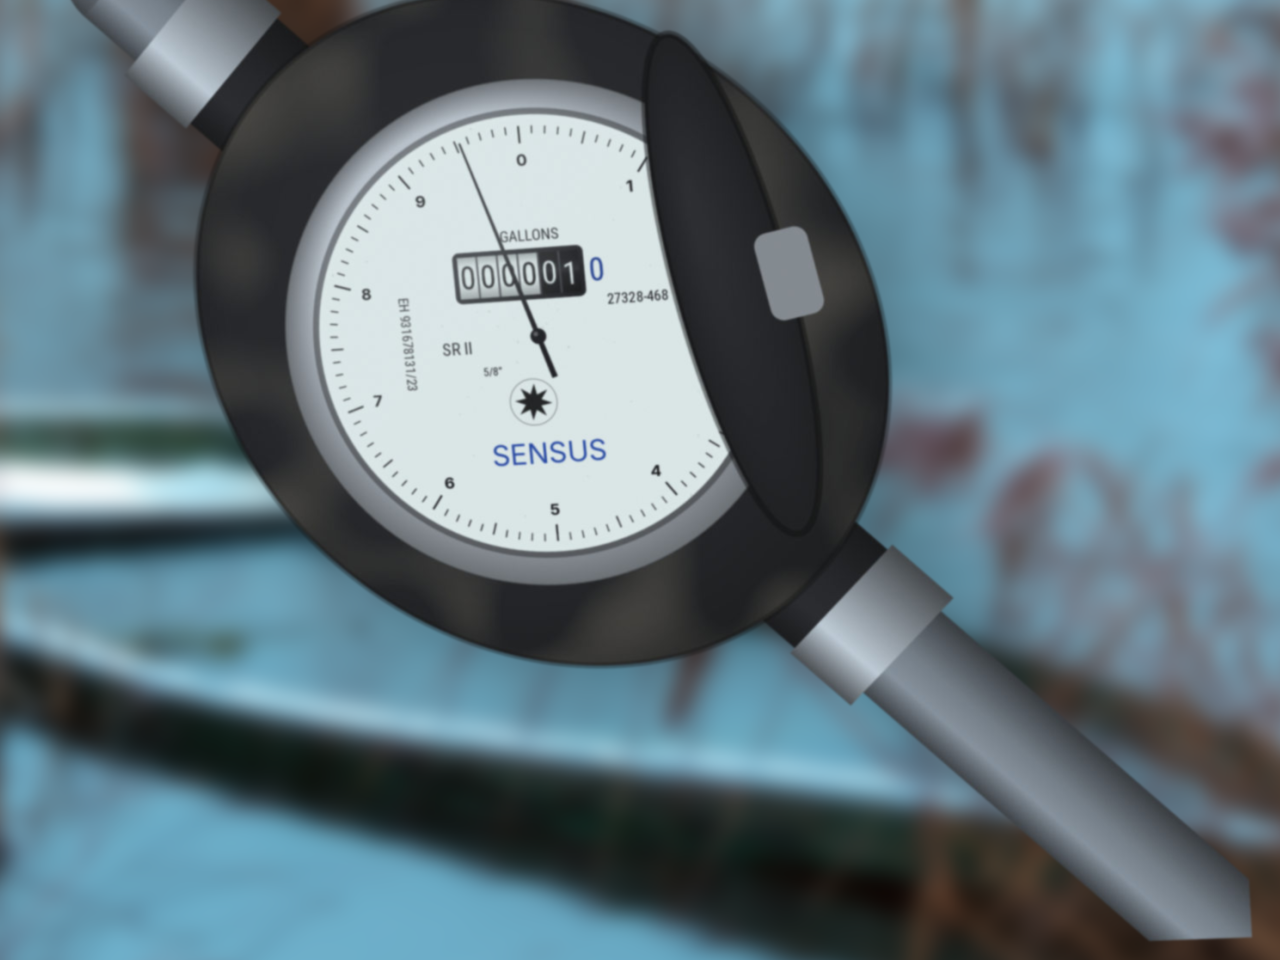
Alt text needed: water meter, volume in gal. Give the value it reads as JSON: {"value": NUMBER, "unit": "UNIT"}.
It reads {"value": 9.5, "unit": "gal"}
